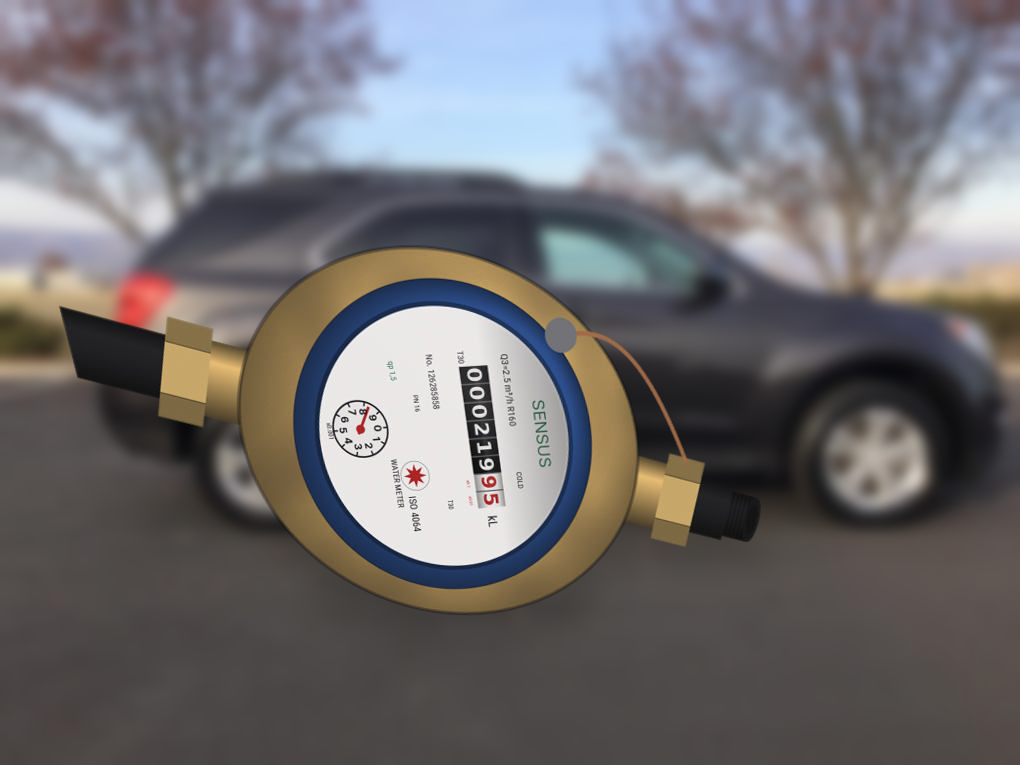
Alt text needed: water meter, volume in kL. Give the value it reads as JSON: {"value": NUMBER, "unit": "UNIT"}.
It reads {"value": 219.958, "unit": "kL"}
